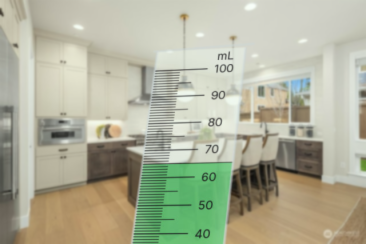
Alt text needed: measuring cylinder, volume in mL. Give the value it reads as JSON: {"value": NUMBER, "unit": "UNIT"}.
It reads {"value": 65, "unit": "mL"}
